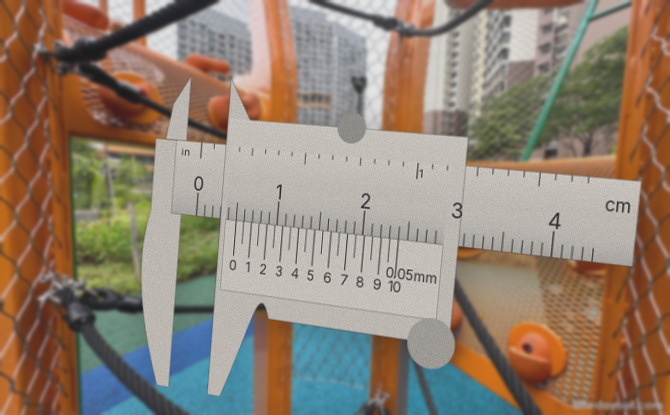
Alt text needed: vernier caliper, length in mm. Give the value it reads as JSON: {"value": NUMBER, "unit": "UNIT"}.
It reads {"value": 5.0, "unit": "mm"}
